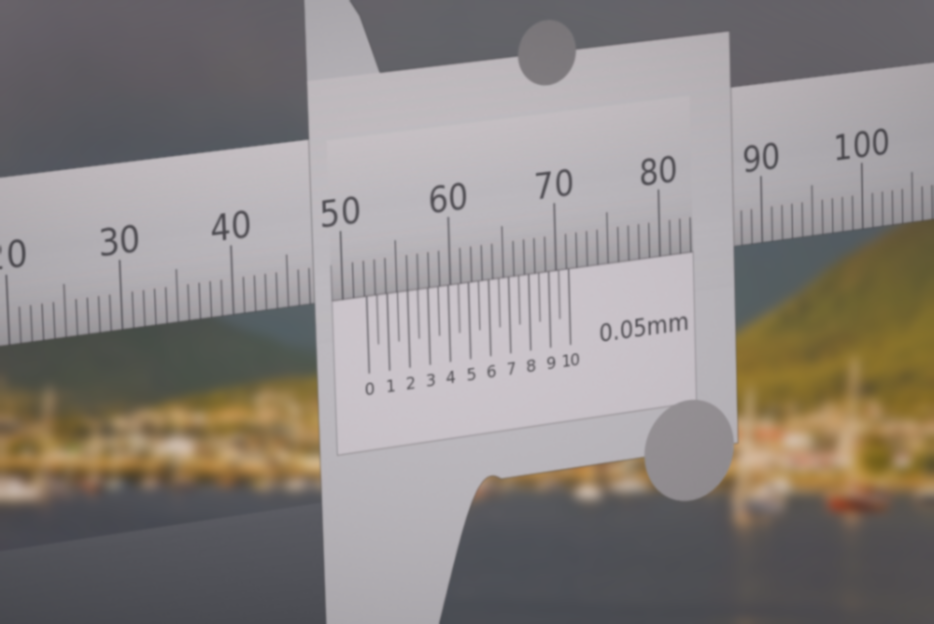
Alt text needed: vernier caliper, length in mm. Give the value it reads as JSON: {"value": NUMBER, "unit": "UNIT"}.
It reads {"value": 52.2, "unit": "mm"}
